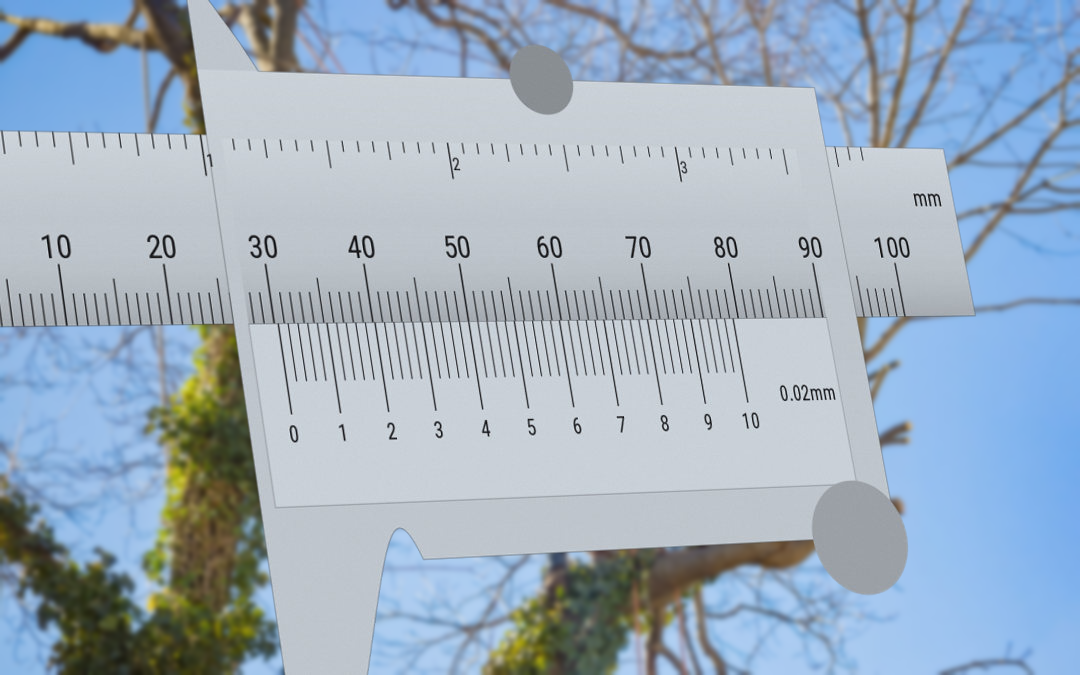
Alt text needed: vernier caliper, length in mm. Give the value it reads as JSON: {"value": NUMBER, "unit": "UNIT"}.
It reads {"value": 30.4, "unit": "mm"}
